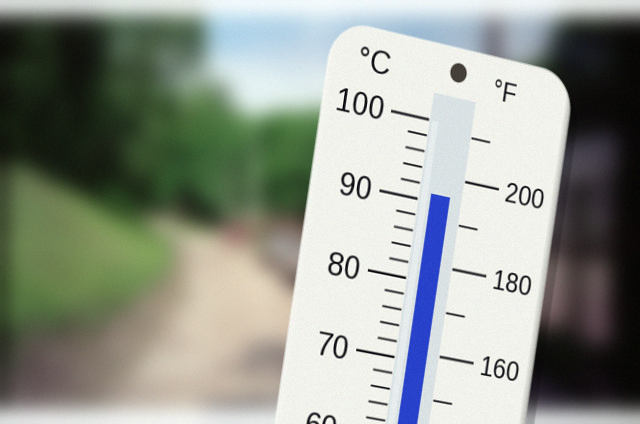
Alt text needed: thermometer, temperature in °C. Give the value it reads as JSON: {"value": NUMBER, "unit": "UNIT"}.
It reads {"value": 91, "unit": "°C"}
